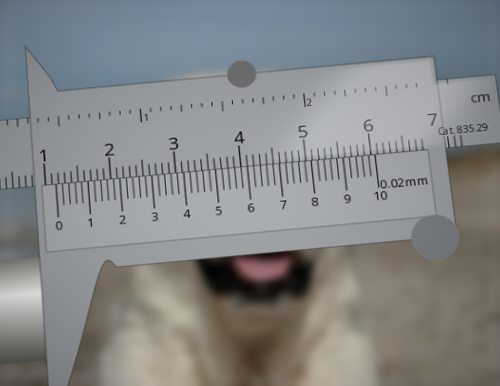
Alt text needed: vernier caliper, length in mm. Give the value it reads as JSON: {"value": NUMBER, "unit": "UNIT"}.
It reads {"value": 11.6, "unit": "mm"}
